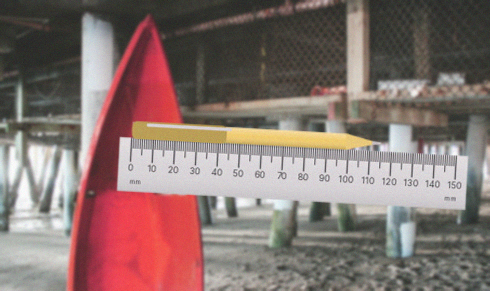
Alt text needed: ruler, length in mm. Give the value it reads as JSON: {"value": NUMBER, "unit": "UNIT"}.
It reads {"value": 115, "unit": "mm"}
